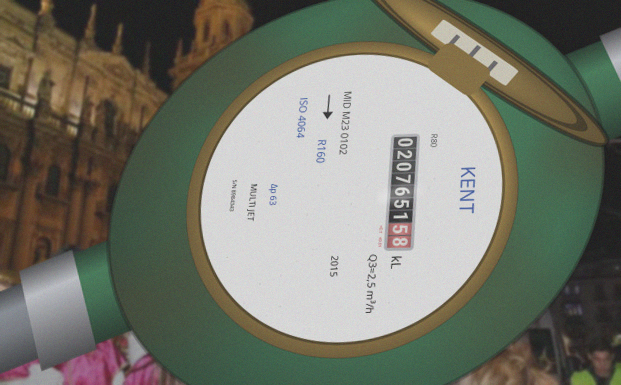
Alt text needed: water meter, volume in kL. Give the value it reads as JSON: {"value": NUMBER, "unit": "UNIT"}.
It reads {"value": 207651.58, "unit": "kL"}
